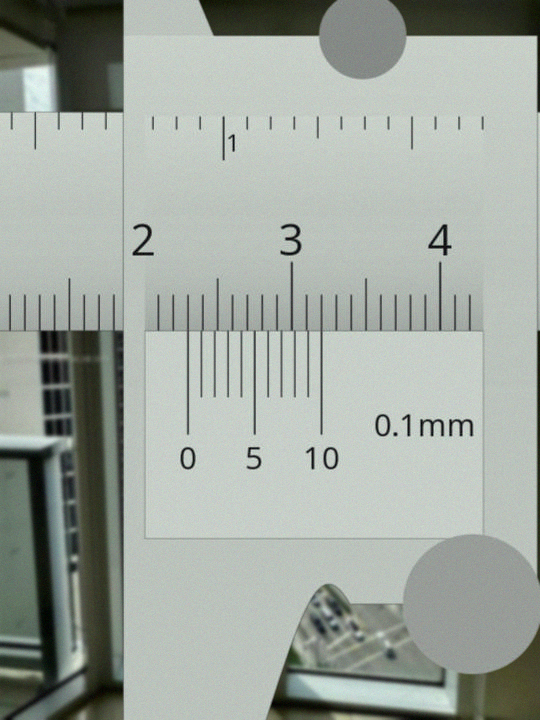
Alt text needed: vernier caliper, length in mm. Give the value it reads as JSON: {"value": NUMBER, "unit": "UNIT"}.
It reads {"value": 23.0, "unit": "mm"}
